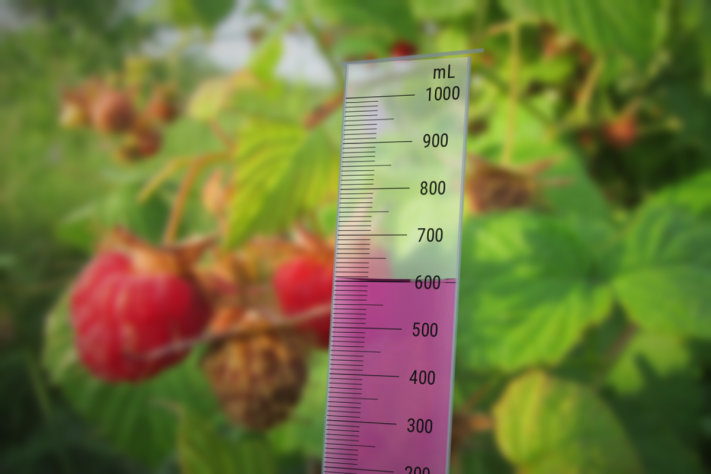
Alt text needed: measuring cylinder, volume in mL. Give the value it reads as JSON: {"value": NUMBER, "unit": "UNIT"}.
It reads {"value": 600, "unit": "mL"}
